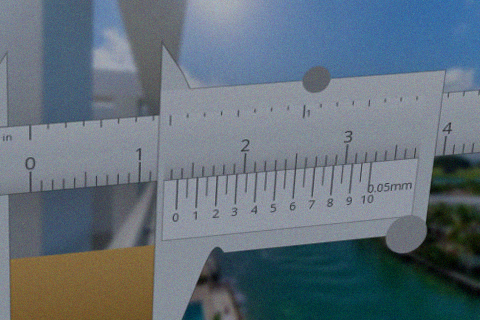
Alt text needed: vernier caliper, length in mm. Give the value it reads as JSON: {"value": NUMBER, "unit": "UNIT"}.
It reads {"value": 13.6, "unit": "mm"}
